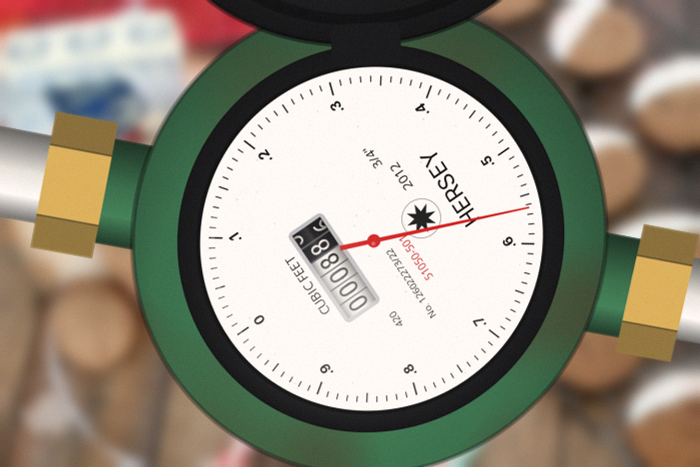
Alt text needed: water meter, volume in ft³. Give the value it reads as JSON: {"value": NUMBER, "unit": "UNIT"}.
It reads {"value": 885.56, "unit": "ft³"}
